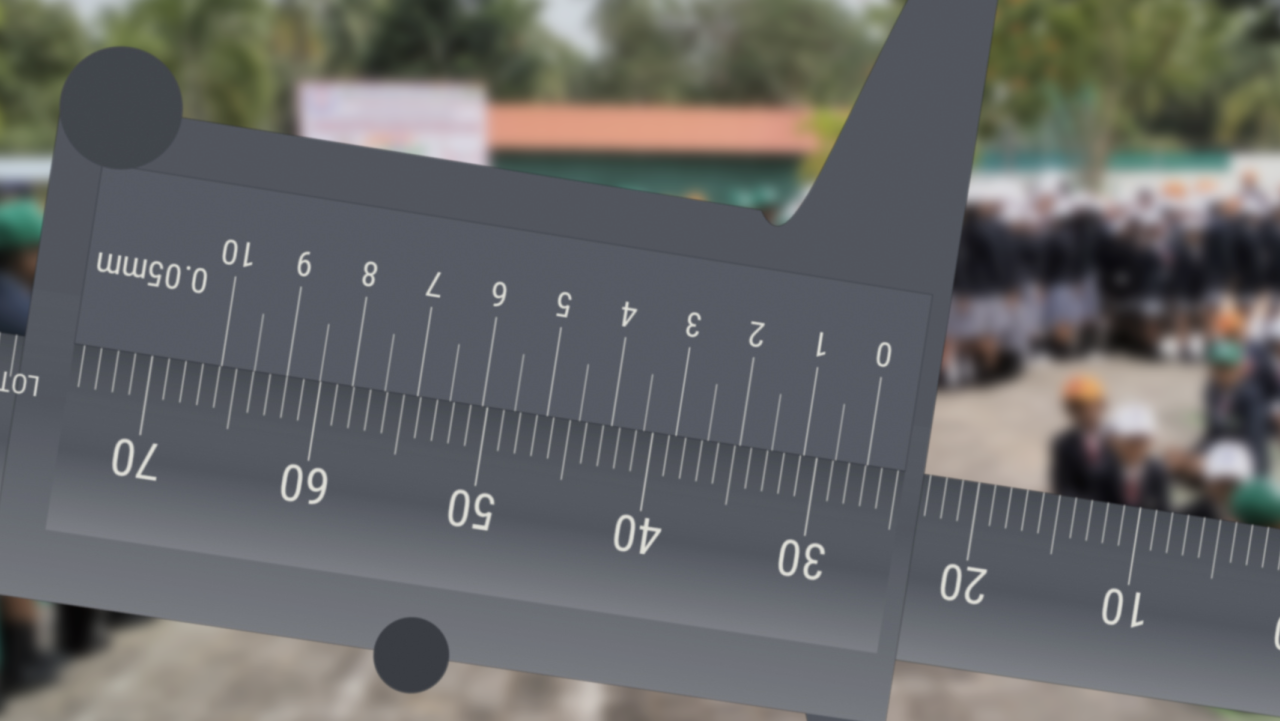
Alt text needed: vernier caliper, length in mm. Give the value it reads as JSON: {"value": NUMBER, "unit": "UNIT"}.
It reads {"value": 26.9, "unit": "mm"}
